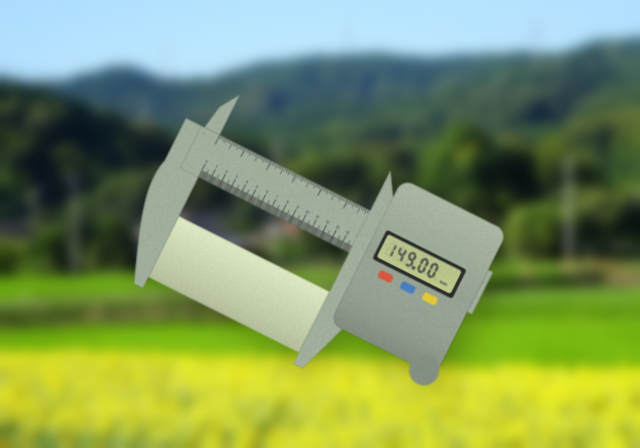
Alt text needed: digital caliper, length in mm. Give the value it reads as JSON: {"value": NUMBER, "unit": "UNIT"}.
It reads {"value": 149.00, "unit": "mm"}
